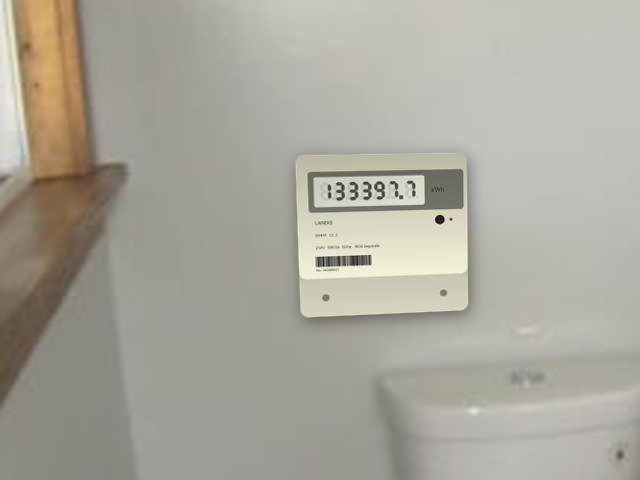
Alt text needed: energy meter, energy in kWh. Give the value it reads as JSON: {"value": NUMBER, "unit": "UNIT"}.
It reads {"value": 133397.7, "unit": "kWh"}
